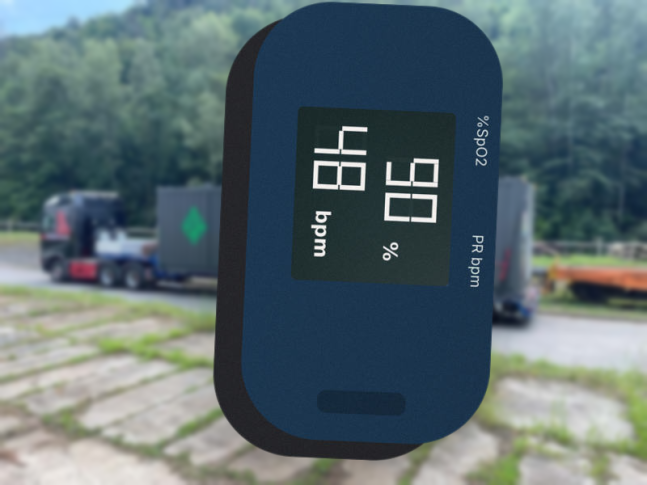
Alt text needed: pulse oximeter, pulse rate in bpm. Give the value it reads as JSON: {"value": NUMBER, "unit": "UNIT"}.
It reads {"value": 48, "unit": "bpm"}
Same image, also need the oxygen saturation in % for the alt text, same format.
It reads {"value": 90, "unit": "%"}
